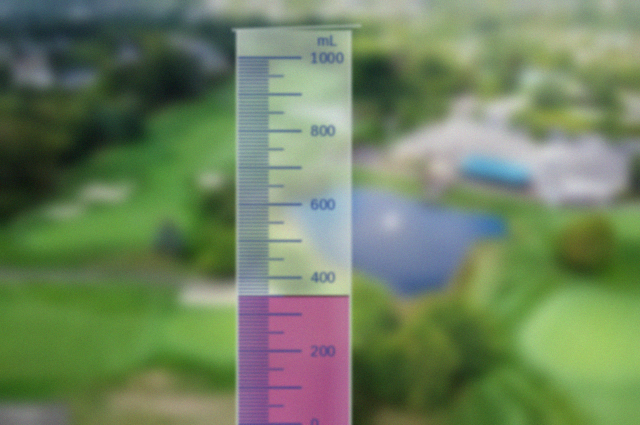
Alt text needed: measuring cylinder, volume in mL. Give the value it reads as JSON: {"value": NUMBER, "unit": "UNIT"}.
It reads {"value": 350, "unit": "mL"}
